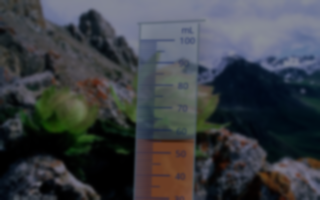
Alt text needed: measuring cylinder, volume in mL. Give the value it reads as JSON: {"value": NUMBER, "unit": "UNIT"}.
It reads {"value": 55, "unit": "mL"}
